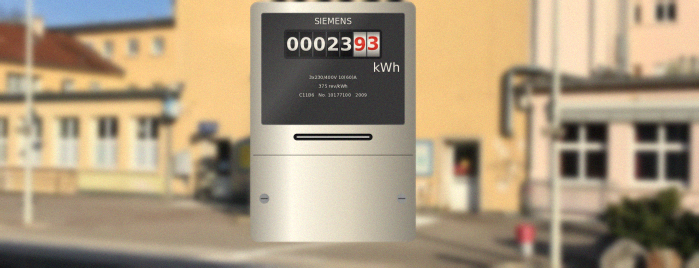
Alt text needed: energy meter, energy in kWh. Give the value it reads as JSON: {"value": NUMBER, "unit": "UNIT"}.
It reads {"value": 23.93, "unit": "kWh"}
